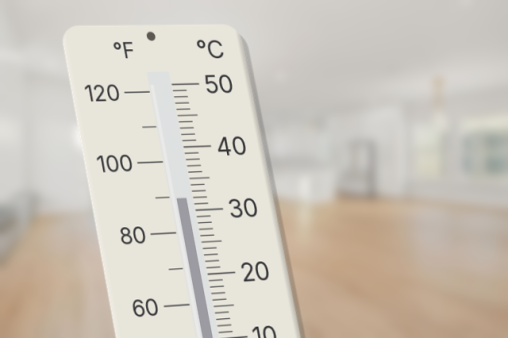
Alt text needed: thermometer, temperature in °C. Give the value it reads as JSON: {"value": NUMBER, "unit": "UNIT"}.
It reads {"value": 32, "unit": "°C"}
